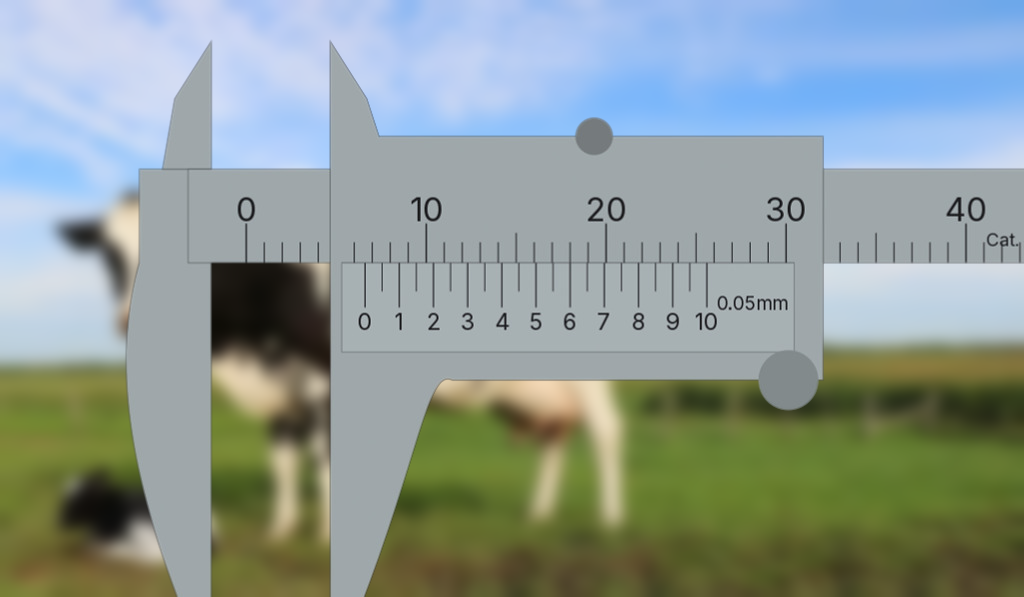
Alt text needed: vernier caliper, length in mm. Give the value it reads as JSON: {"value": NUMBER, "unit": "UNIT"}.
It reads {"value": 6.6, "unit": "mm"}
